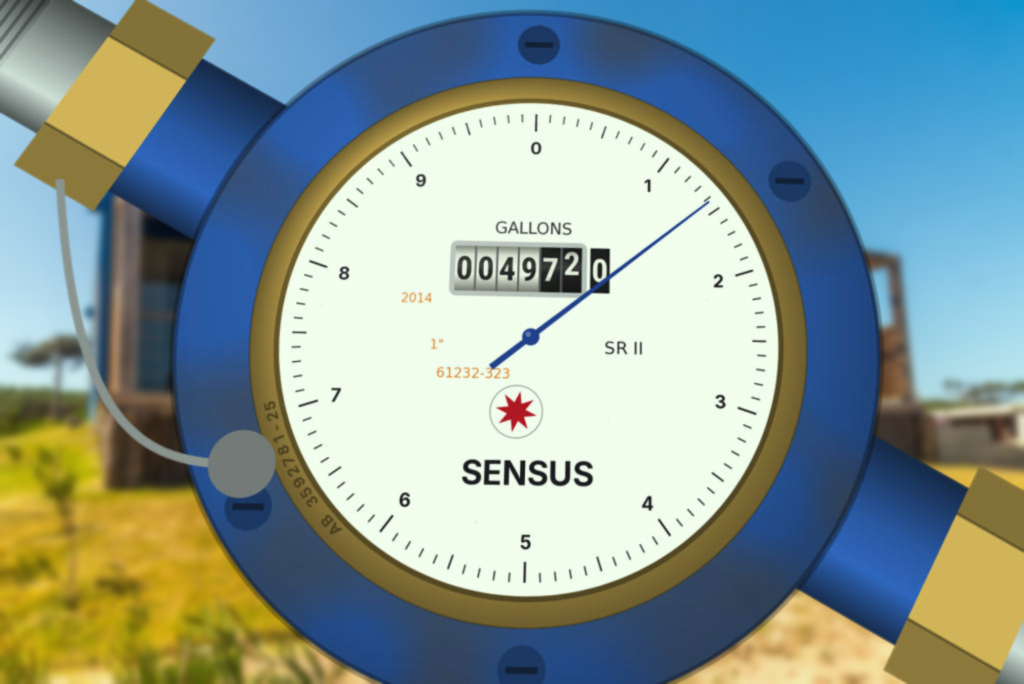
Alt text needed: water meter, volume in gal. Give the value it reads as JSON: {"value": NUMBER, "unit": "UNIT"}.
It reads {"value": 49721.4, "unit": "gal"}
